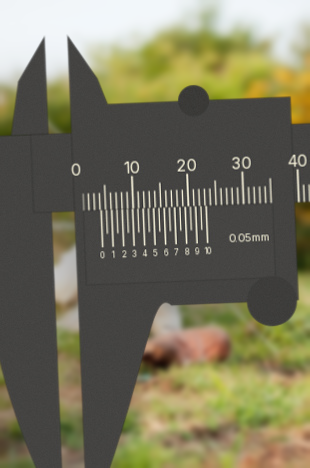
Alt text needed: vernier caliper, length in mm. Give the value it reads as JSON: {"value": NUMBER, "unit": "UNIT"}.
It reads {"value": 4.2, "unit": "mm"}
